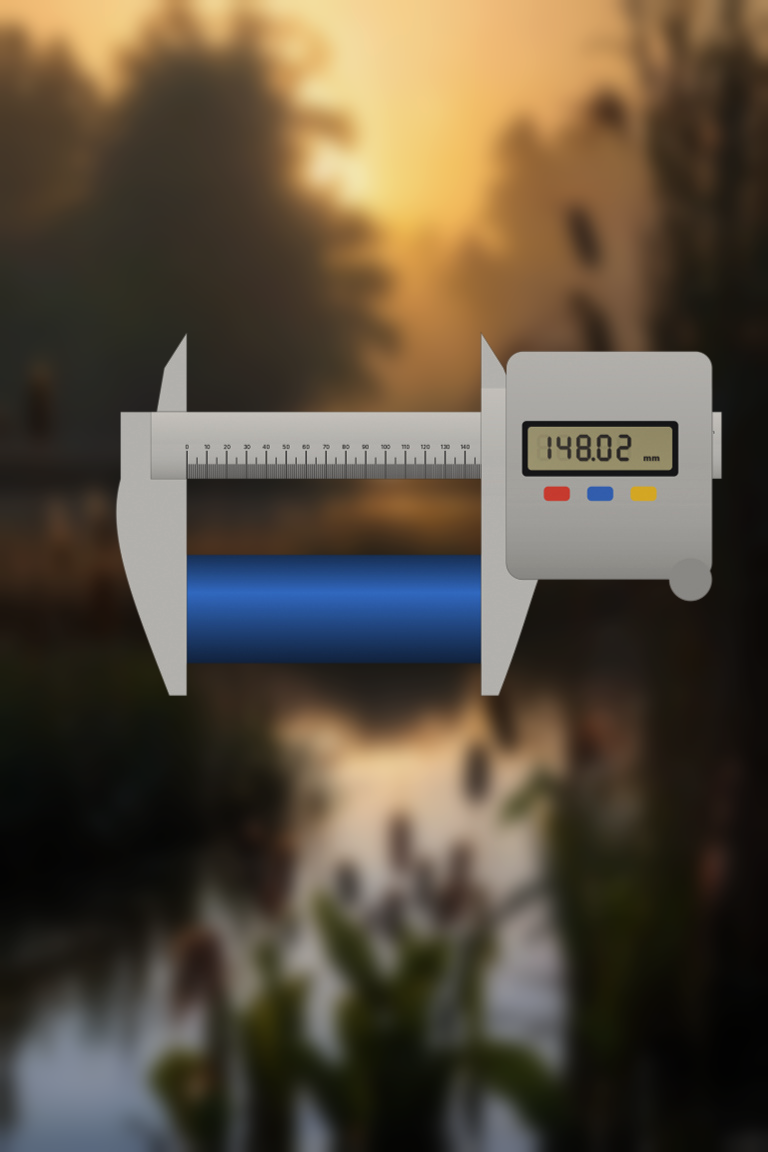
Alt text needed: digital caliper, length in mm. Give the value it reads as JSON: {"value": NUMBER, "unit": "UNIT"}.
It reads {"value": 148.02, "unit": "mm"}
